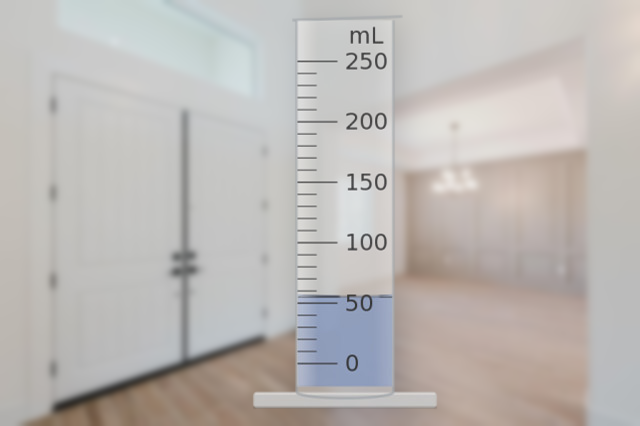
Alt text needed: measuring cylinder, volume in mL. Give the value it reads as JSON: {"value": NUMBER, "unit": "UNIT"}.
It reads {"value": 55, "unit": "mL"}
